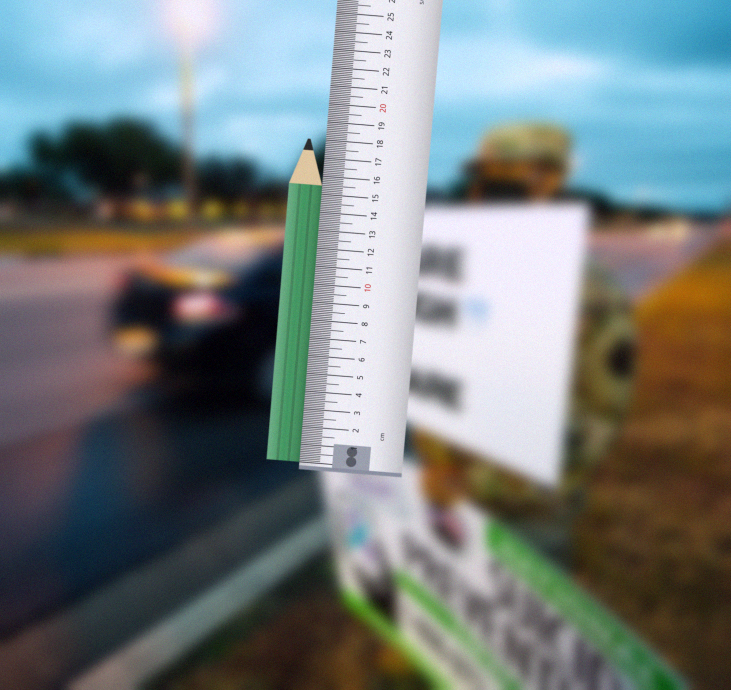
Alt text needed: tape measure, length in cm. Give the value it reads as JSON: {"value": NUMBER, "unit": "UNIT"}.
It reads {"value": 18, "unit": "cm"}
